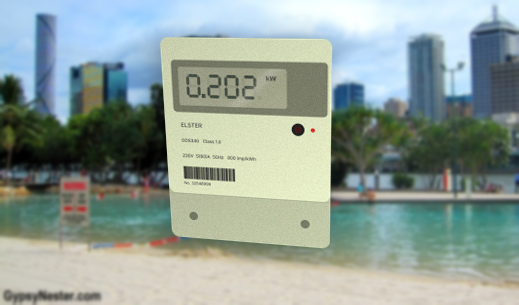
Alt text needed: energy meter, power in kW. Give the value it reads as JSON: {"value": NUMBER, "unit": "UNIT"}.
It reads {"value": 0.202, "unit": "kW"}
